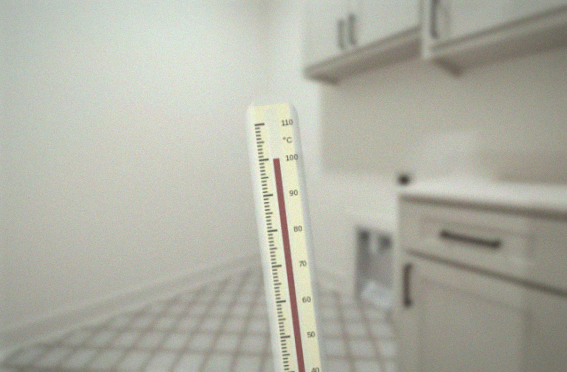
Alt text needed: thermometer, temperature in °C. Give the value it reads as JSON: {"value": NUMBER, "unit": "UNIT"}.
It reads {"value": 100, "unit": "°C"}
